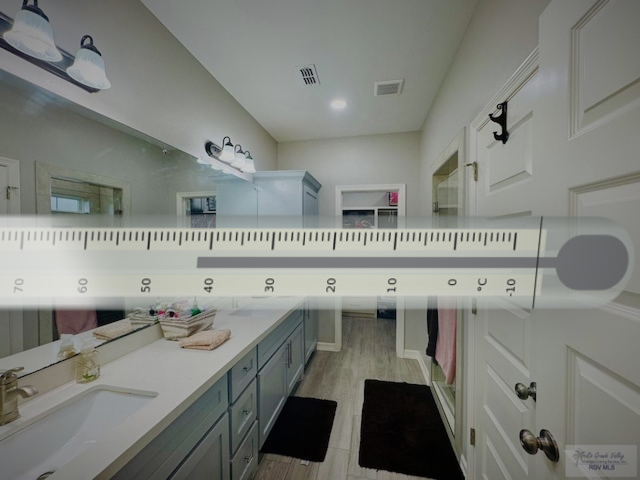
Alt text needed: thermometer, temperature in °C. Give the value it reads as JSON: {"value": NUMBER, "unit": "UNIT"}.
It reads {"value": 42, "unit": "°C"}
